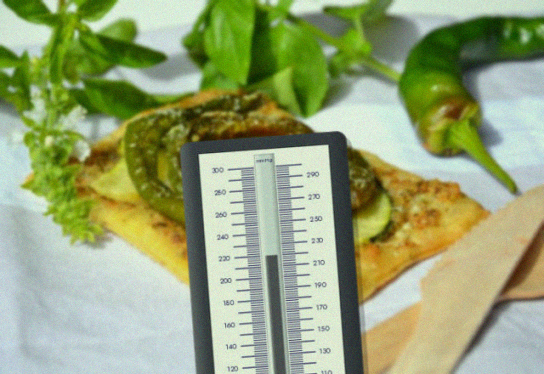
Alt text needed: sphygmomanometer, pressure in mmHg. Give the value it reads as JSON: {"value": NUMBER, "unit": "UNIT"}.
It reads {"value": 220, "unit": "mmHg"}
